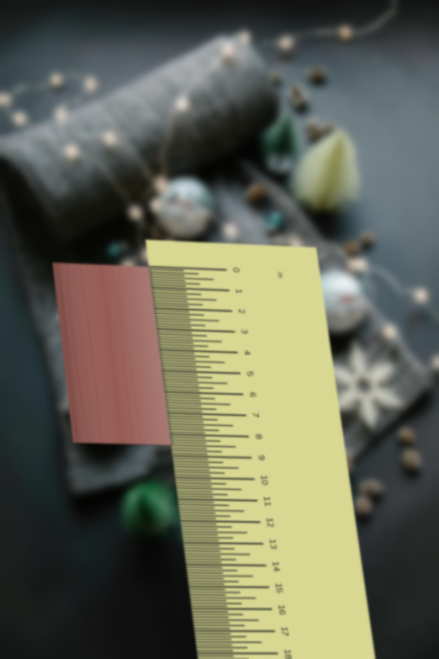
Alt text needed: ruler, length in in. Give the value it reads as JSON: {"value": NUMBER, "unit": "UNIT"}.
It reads {"value": 8.5, "unit": "in"}
